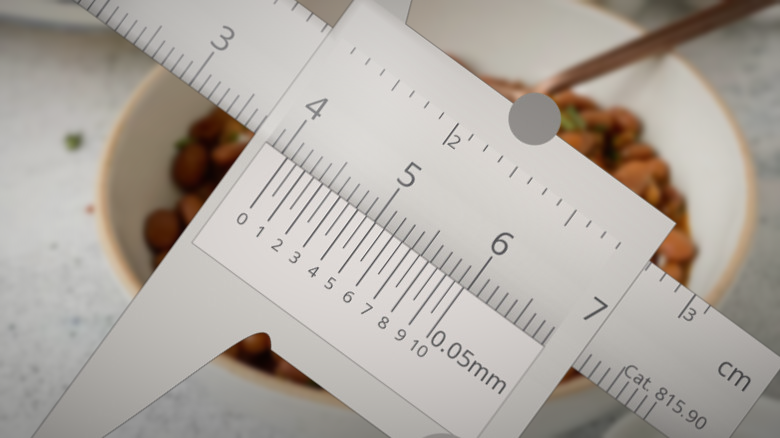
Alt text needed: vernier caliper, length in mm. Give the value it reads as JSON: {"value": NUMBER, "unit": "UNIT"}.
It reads {"value": 40.6, "unit": "mm"}
